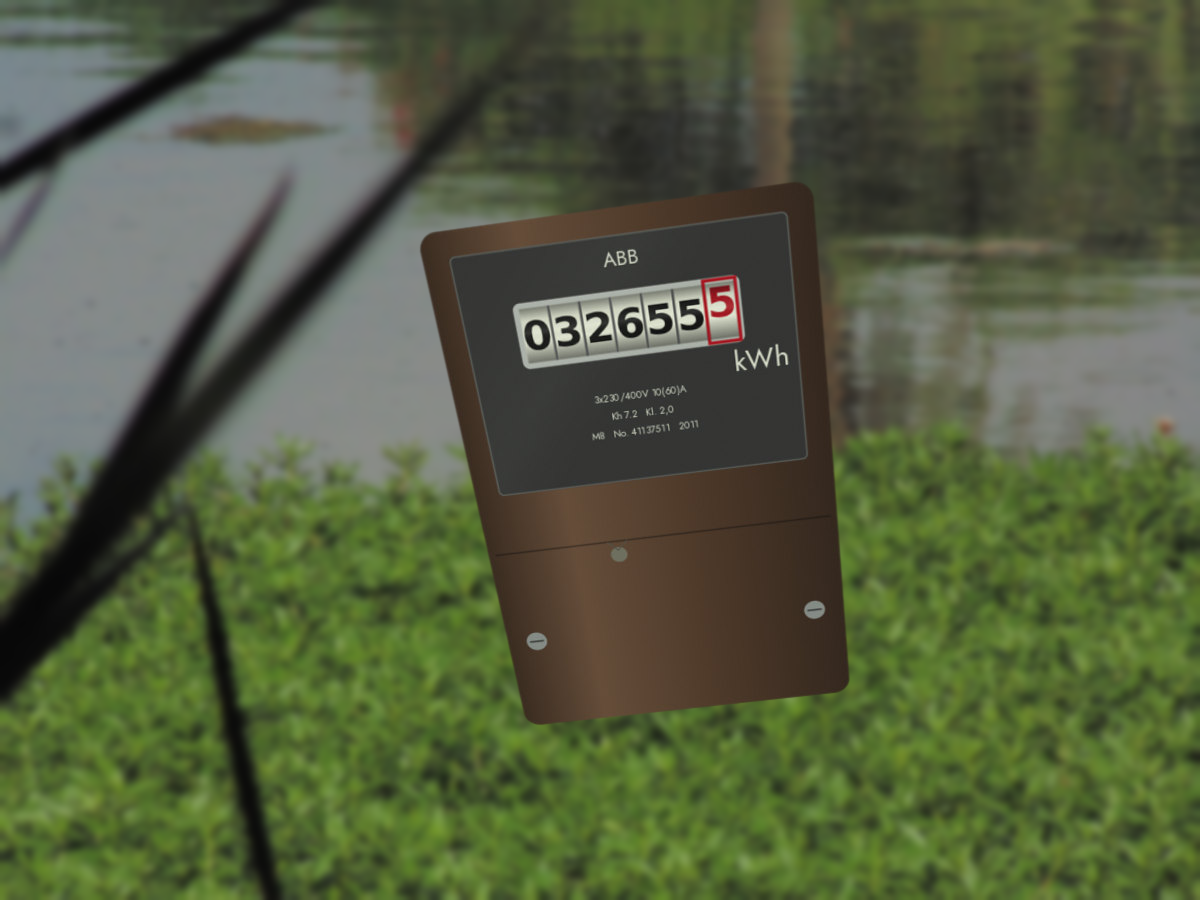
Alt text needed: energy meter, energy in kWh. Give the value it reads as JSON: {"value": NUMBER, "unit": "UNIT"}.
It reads {"value": 32655.5, "unit": "kWh"}
